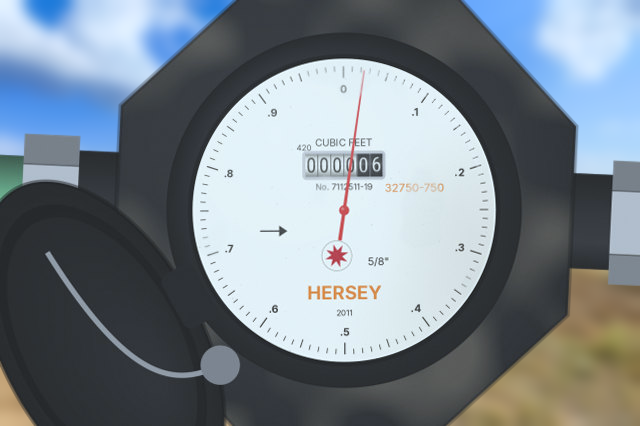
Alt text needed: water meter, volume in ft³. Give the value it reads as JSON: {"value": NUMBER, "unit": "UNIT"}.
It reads {"value": 6.02, "unit": "ft³"}
